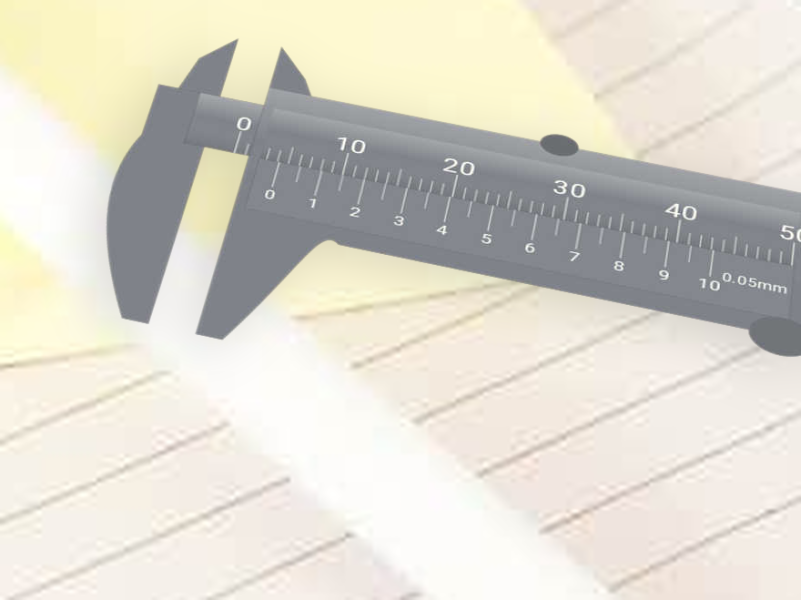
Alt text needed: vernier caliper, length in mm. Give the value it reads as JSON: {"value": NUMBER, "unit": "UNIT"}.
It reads {"value": 4.2, "unit": "mm"}
